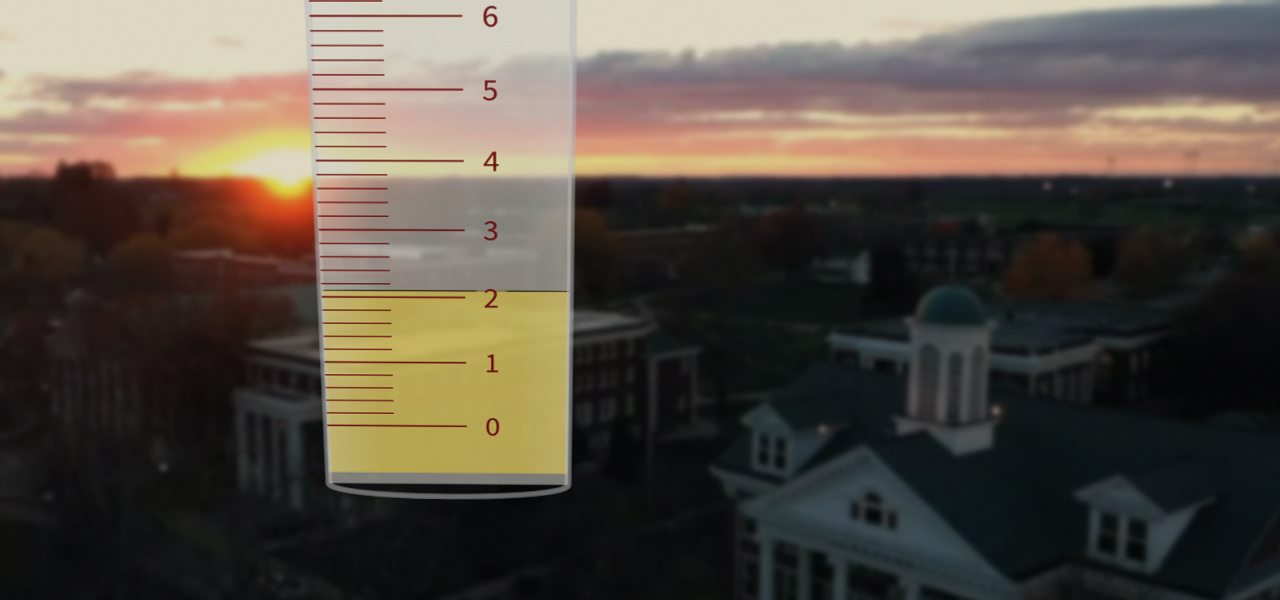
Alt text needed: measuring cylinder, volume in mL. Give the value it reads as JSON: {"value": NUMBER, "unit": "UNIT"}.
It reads {"value": 2.1, "unit": "mL"}
